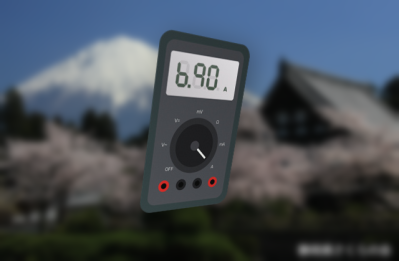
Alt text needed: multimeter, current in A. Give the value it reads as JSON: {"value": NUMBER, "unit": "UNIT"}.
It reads {"value": 6.90, "unit": "A"}
